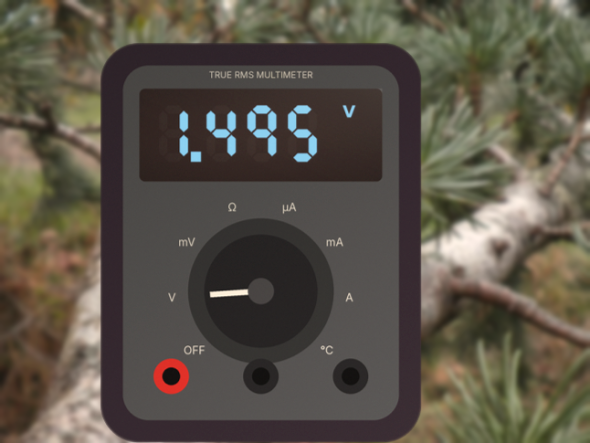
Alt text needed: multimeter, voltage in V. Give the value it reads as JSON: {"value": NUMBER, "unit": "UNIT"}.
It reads {"value": 1.495, "unit": "V"}
